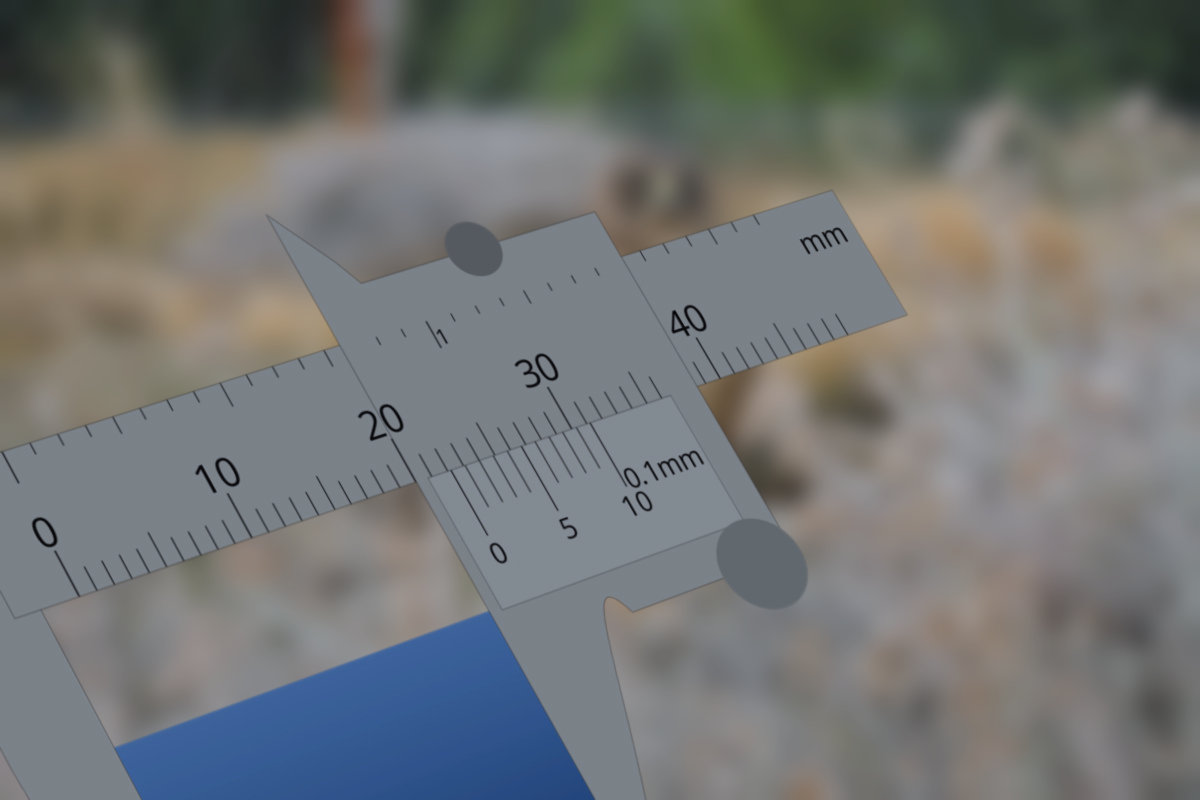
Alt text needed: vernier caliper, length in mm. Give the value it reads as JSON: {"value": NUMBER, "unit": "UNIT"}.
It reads {"value": 22.2, "unit": "mm"}
